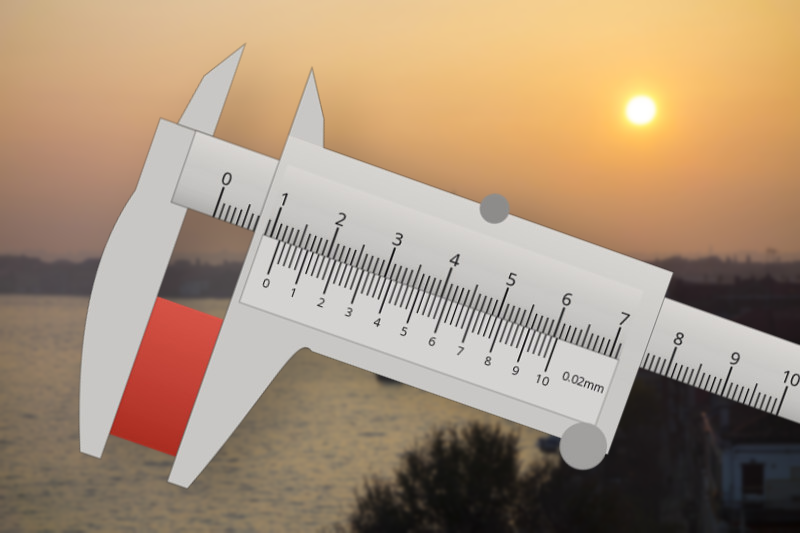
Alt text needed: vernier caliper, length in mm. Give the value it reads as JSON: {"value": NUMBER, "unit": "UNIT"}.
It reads {"value": 11.6, "unit": "mm"}
